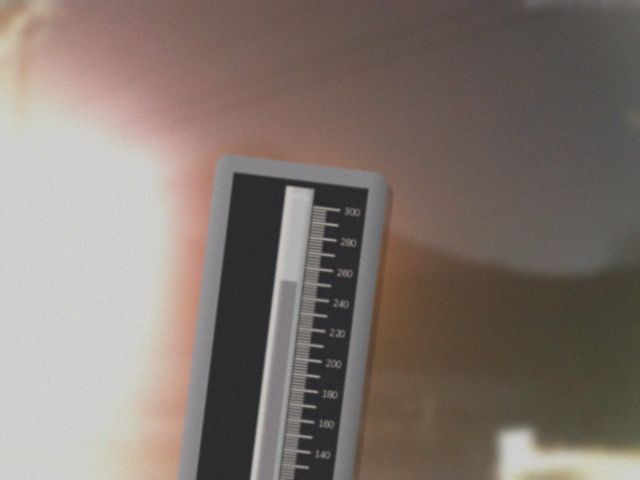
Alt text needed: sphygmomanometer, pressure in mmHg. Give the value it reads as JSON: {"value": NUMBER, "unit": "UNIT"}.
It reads {"value": 250, "unit": "mmHg"}
